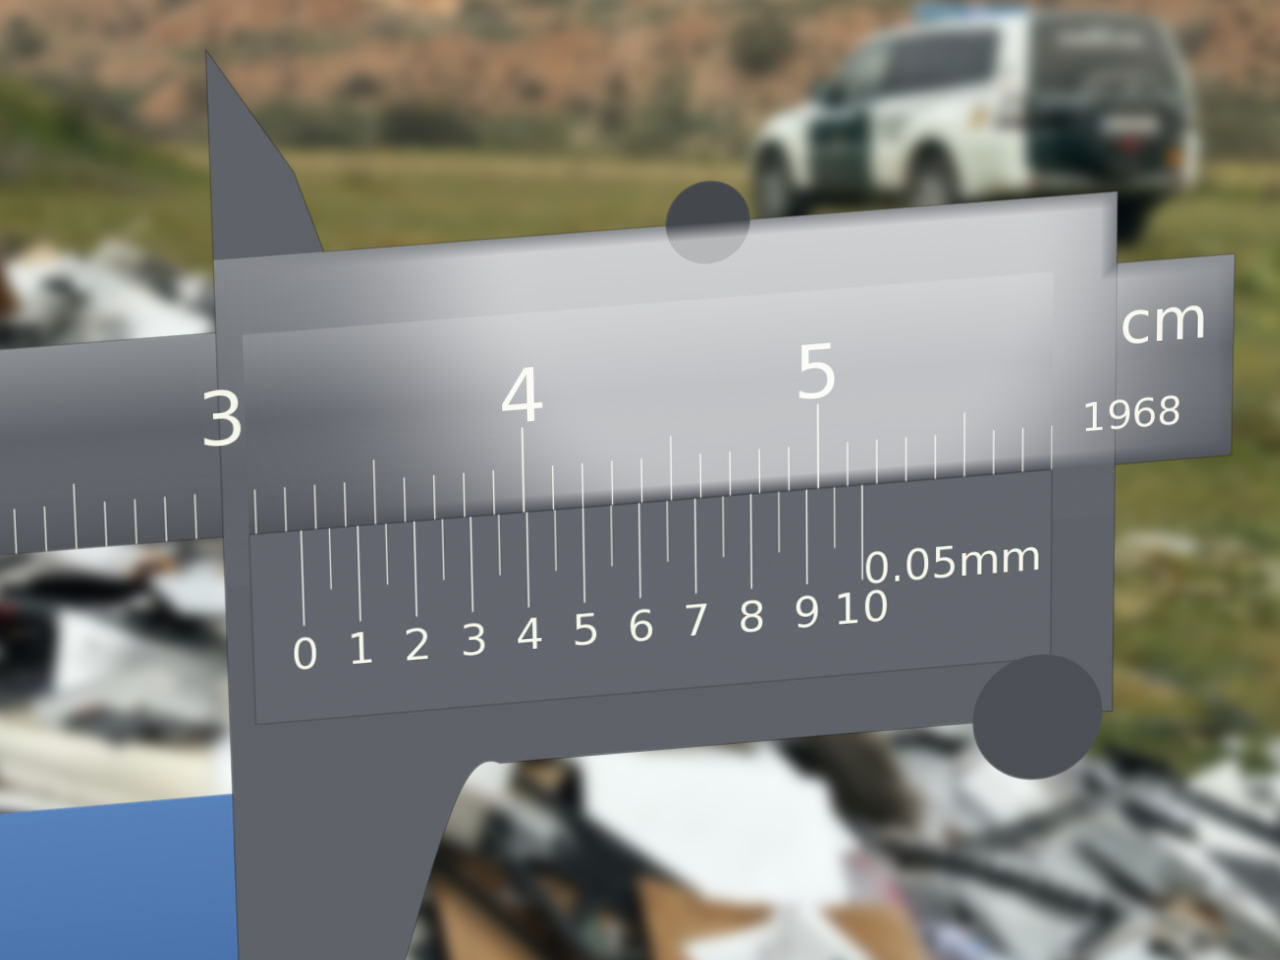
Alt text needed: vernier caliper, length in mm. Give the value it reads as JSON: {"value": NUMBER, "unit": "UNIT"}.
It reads {"value": 32.50, "unit": "mm"}
